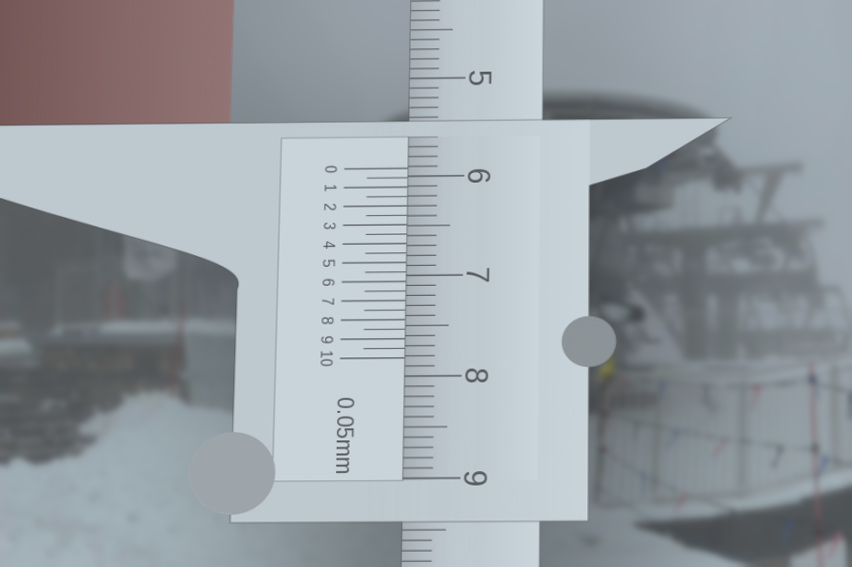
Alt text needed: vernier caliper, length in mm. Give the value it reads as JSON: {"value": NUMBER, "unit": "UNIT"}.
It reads {"value": 59.2, "unit": "mm"}
